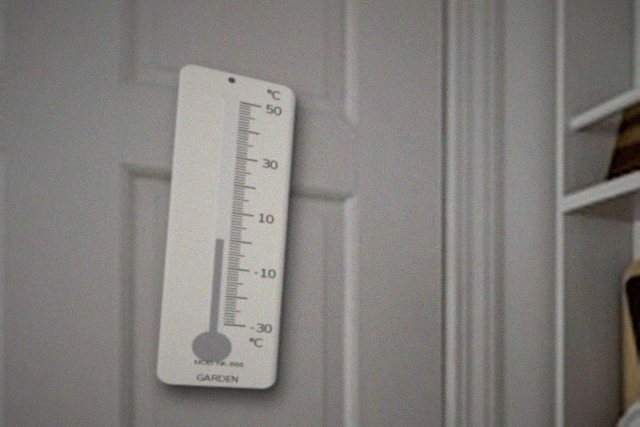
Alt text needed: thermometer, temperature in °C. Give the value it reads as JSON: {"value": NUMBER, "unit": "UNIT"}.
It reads {"value": 0, "unit": "°C"}
